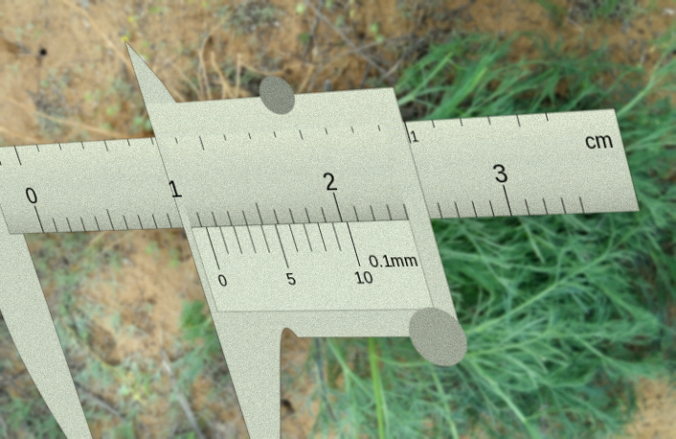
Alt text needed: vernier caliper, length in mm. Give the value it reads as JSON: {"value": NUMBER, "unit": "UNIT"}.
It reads {"value": 11.3, "unit": "mm"}
